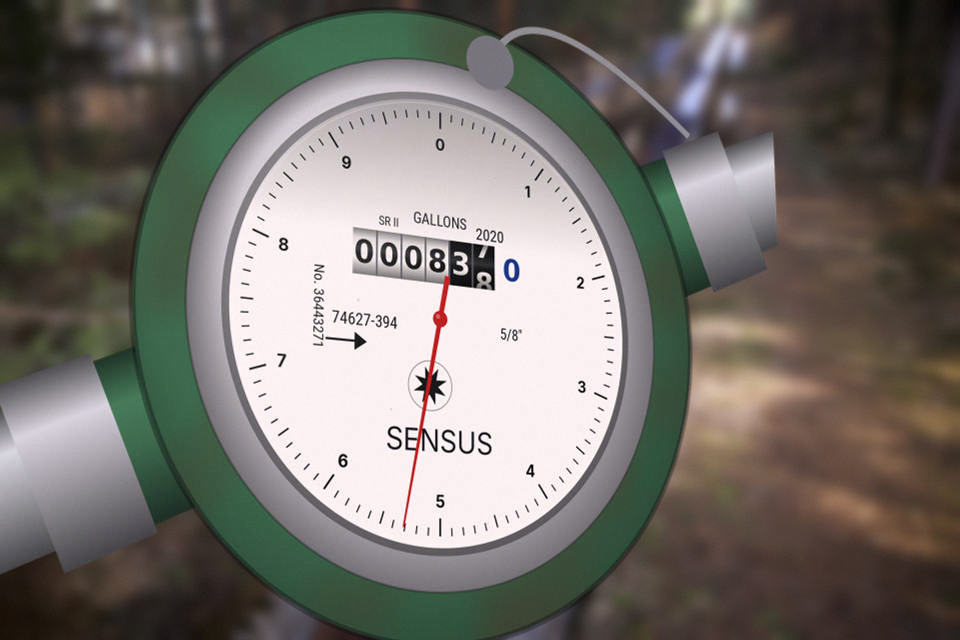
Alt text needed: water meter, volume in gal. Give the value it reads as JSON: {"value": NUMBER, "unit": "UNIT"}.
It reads {"value": 8375.3, "unit": "gal"}
